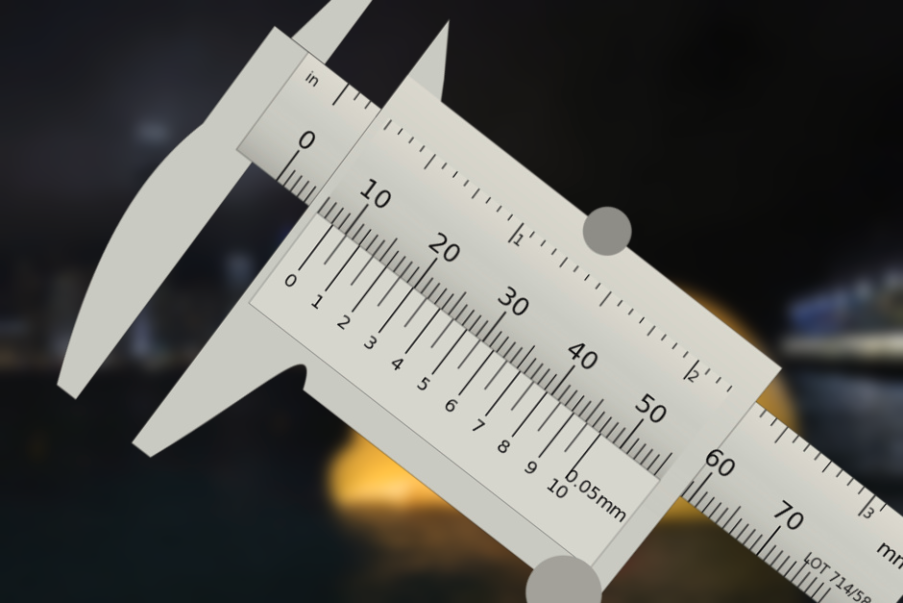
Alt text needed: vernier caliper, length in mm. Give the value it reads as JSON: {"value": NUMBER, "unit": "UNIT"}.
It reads {"value": 8.2, "unit": "mm"}
